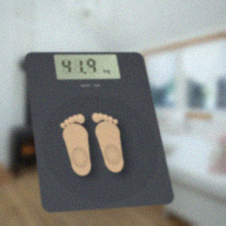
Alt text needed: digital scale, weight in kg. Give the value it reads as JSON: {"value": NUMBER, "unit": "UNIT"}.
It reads {"value": 41.9, "unit": "kg"}
